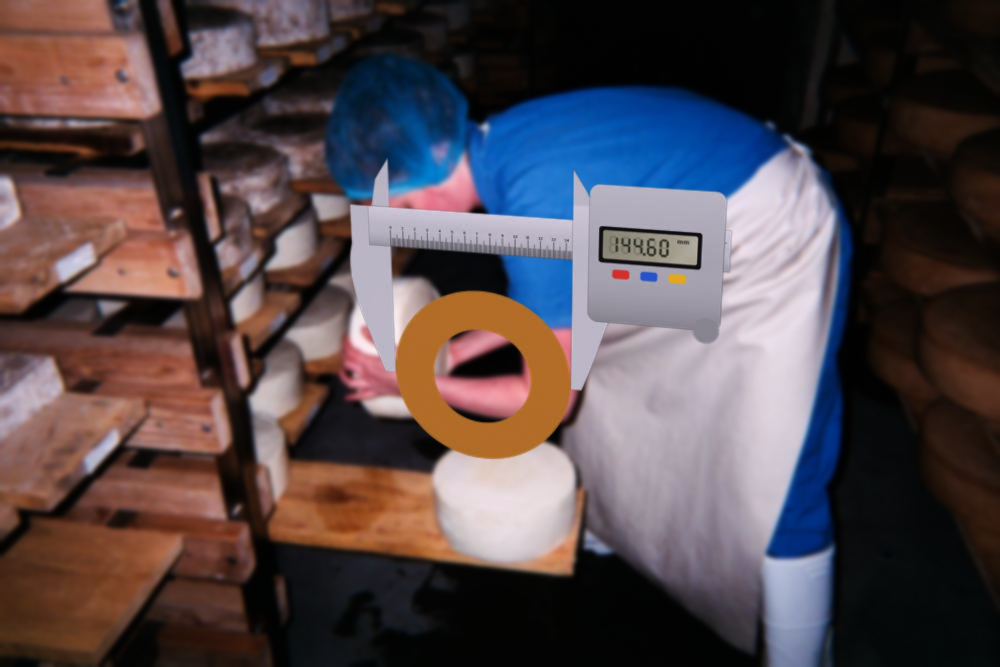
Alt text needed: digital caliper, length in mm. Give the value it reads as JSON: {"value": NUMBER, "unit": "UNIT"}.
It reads {"value": 144.60, "unit": "mm"}
